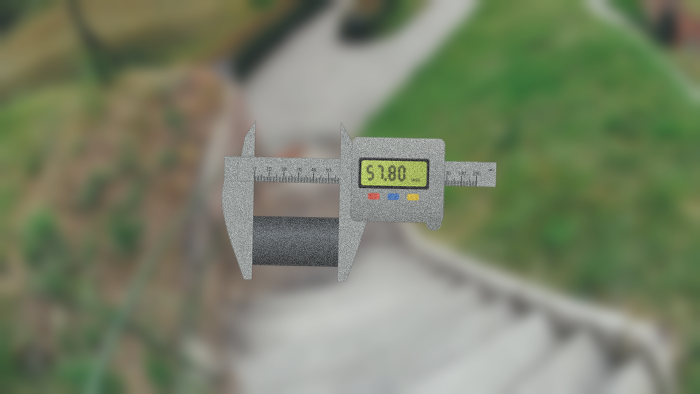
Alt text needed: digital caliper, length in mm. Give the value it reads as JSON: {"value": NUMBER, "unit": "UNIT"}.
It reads {"value": 57.80, "unit": "mm"}
